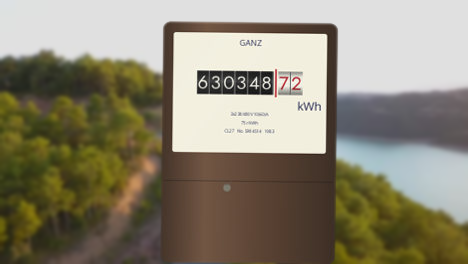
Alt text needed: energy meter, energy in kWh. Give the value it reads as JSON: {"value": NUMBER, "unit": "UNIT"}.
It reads {"value": 630348.72, "unit": "kWh"}
